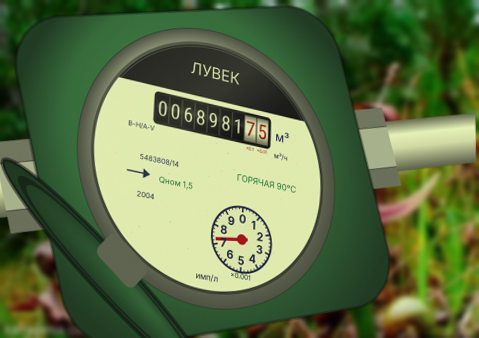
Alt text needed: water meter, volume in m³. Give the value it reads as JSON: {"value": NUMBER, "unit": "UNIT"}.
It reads {"value": 68981.757, "unit": "m³"}
